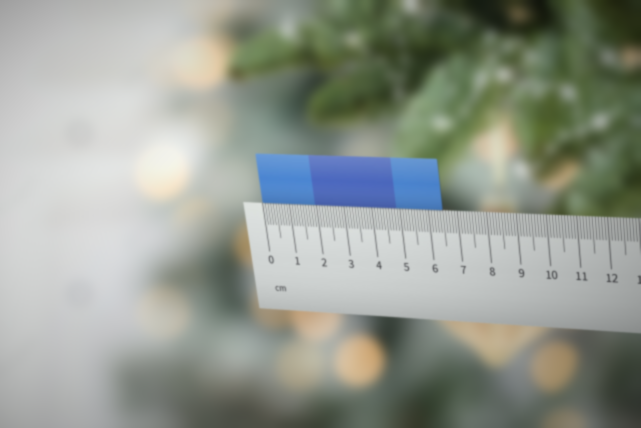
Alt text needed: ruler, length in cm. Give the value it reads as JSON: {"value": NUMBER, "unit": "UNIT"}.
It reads {"value": 6.5, "unit": "cm"}
